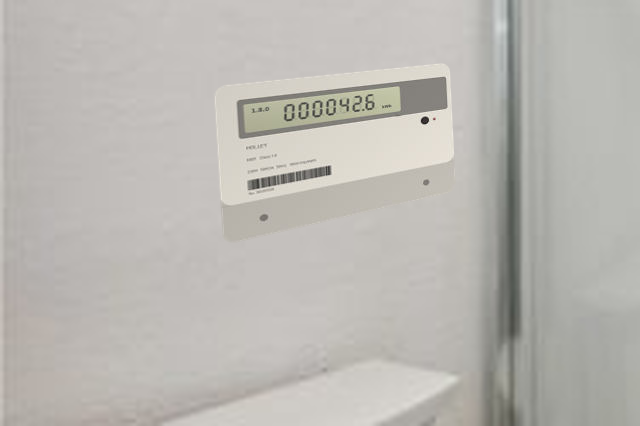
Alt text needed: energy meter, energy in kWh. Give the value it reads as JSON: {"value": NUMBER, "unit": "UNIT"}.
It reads {"value": 42.6, "unit": "kWh"}
